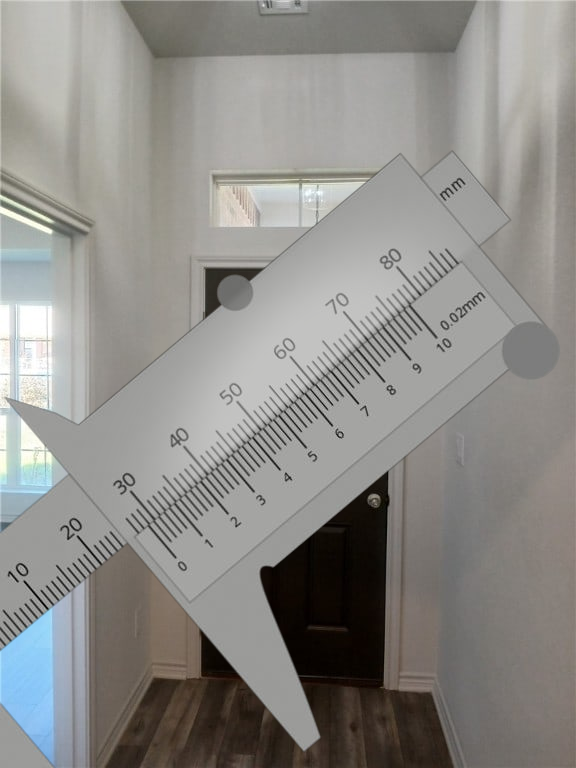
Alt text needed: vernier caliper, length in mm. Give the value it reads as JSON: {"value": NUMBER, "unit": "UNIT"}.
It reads {"value": 28.8, "unit": "mm"}
